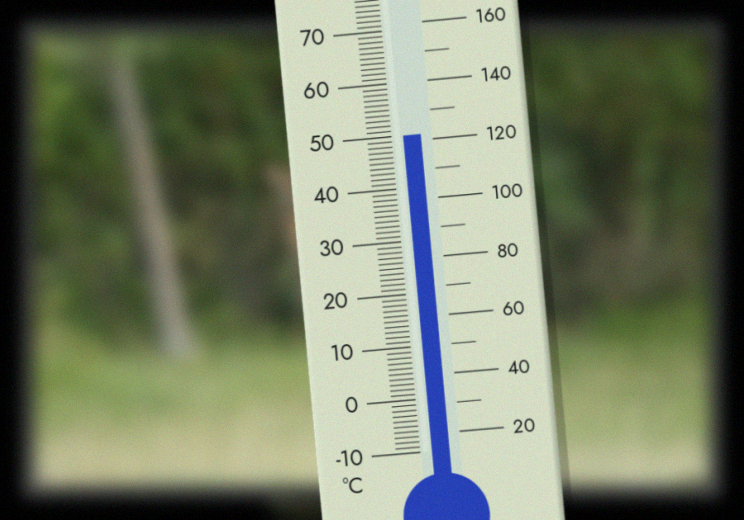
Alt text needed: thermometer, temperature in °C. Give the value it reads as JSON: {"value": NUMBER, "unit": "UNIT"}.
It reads {"value": 50, "unit": "°C"}
